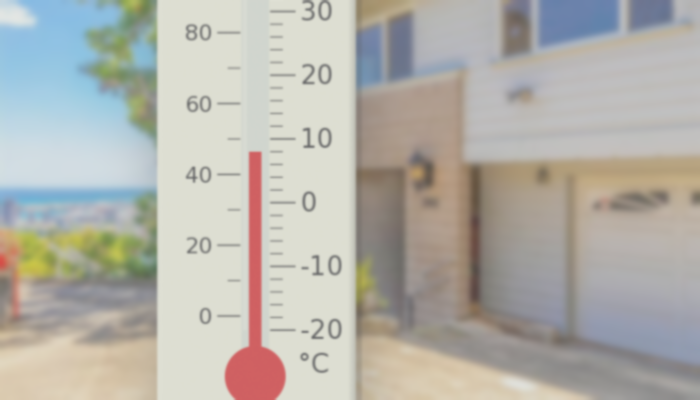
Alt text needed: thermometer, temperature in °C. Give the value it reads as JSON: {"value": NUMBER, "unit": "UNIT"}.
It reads {"value": 8, "unit": "°C"}
